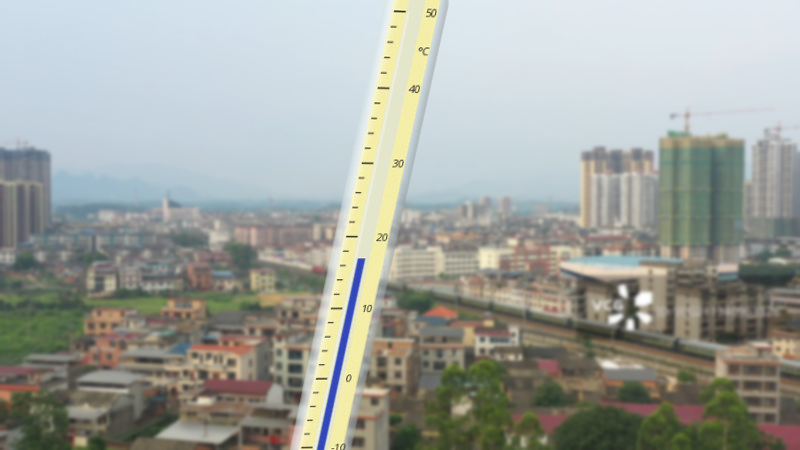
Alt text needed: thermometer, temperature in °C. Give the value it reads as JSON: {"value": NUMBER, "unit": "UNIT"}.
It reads {"value": 17, "unit": "°C"}
